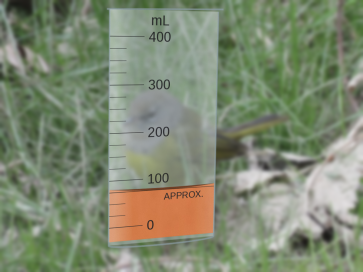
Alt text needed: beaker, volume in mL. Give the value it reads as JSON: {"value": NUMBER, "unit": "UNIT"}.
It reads {"value": 75, "unit": "mL"}
